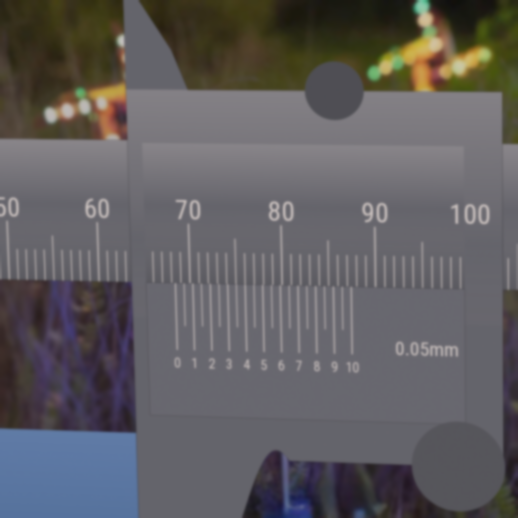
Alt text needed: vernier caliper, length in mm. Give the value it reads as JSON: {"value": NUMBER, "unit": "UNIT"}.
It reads {"value": 68.4, "unit": "mm"}
